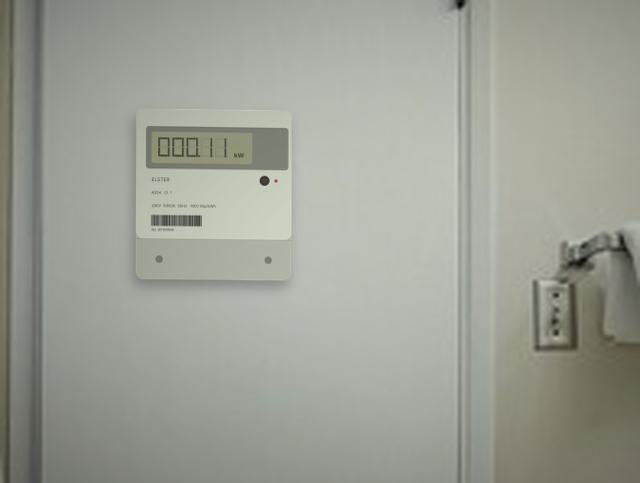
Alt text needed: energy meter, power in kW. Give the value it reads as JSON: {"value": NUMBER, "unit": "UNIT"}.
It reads {"value": 0.11, "unit": "kW"}
